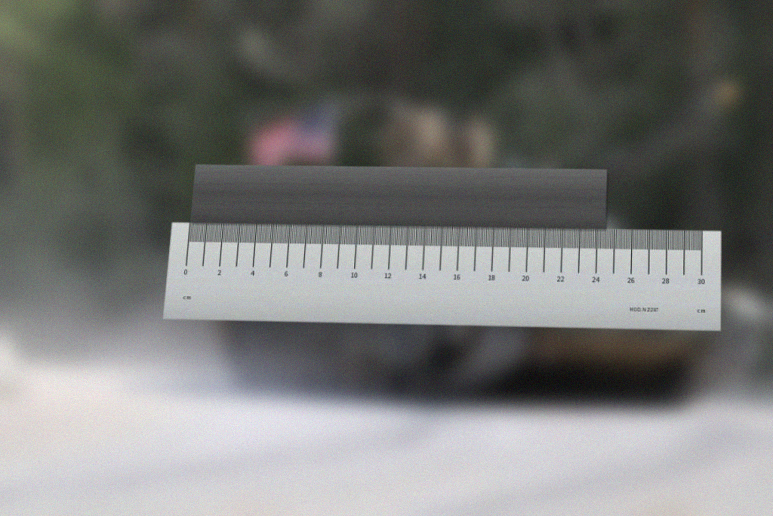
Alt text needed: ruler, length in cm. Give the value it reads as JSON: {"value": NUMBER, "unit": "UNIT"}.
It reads {"value": 24.5, "unit": "cm"}
